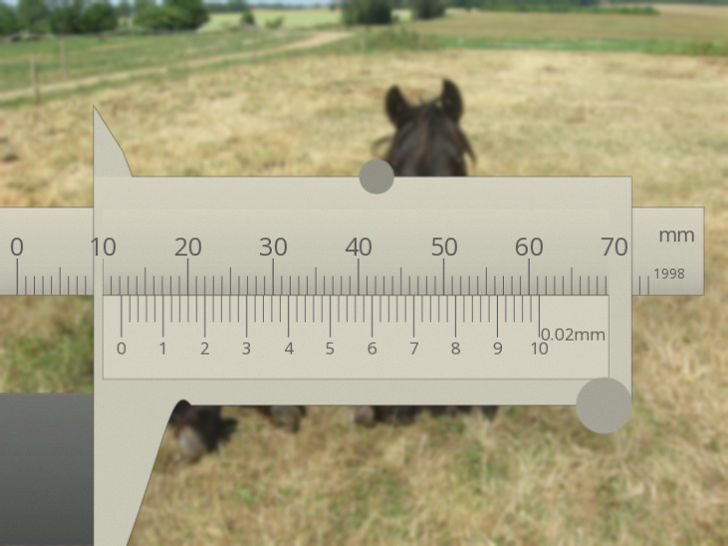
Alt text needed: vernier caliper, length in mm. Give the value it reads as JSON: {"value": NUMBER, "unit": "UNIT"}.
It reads {"value": 12.2, "unit": "mm"}
